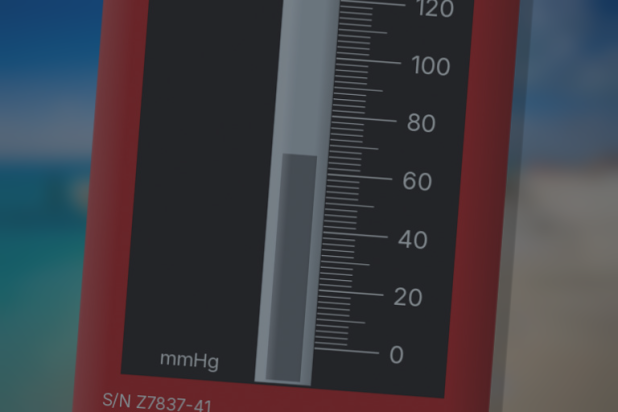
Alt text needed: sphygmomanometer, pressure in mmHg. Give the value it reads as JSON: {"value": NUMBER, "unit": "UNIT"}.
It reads {"value": 66, "unit": "mmHg"}
